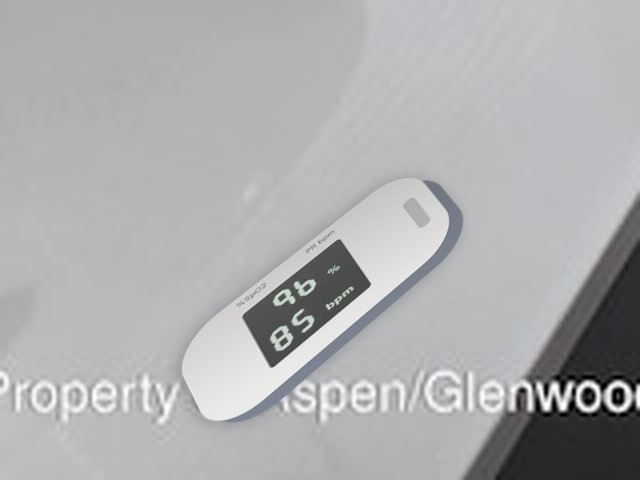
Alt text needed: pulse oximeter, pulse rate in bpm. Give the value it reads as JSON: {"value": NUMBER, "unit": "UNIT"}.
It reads {"value": 85, "unit": "bpm"}
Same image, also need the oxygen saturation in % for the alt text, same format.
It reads {"value": 96, "unit": "%"}
